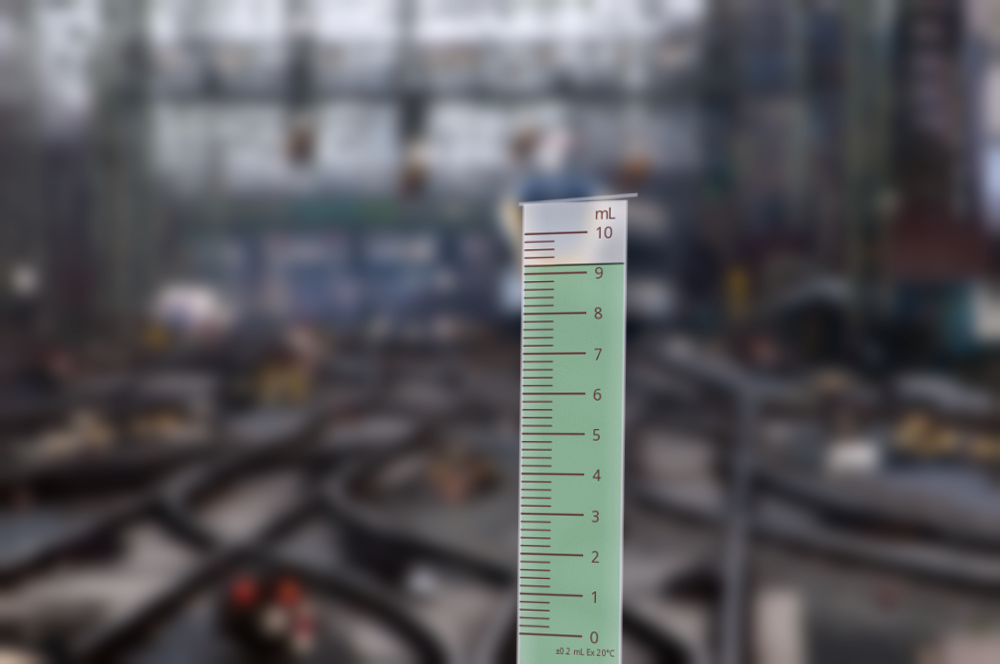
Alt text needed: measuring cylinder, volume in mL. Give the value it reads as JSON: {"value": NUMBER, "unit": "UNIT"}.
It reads {"value": 9.2, "unit": "mL"}
